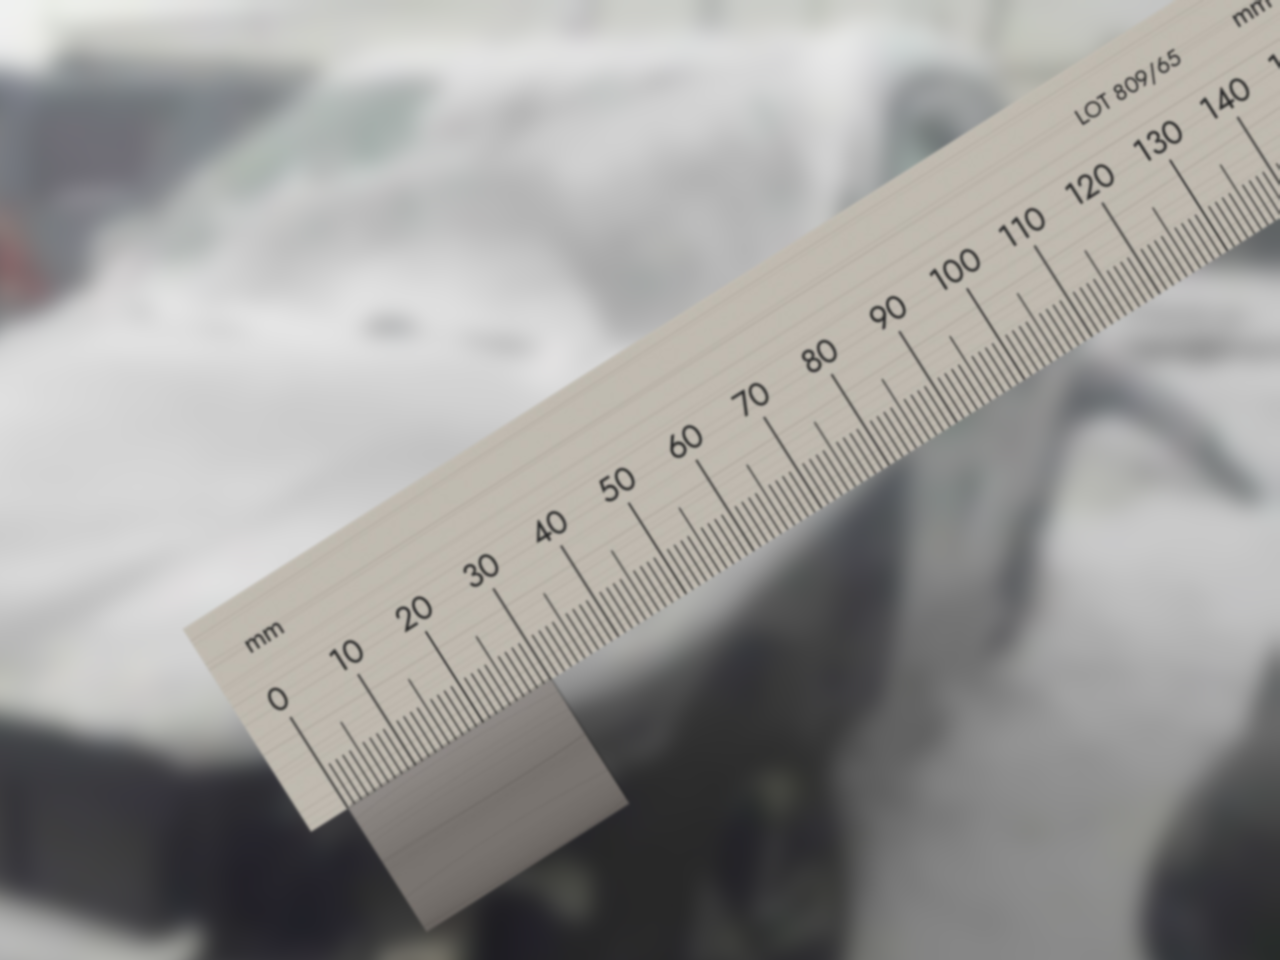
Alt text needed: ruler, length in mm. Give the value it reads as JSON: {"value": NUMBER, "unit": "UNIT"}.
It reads {"value": 30, "unit": "mm"}
